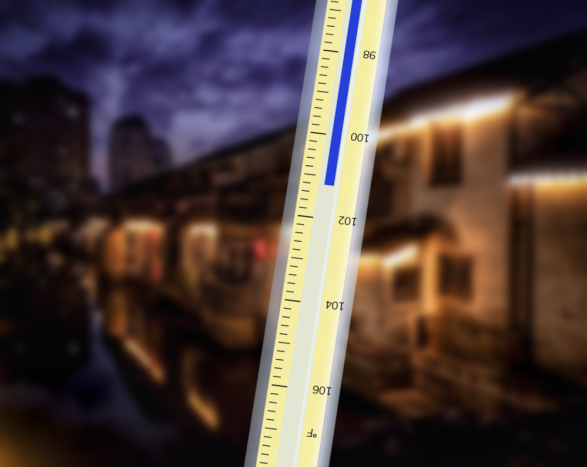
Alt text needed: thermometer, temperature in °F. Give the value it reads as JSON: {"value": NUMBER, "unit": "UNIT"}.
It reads {"value": 101.2, "unit": "°F"}
